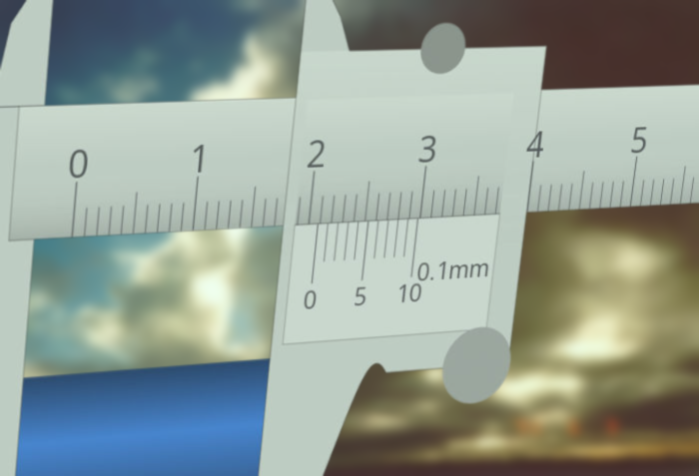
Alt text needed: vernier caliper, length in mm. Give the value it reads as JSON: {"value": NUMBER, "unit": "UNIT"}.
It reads {"value": 20.8, "unit": "mm"}
